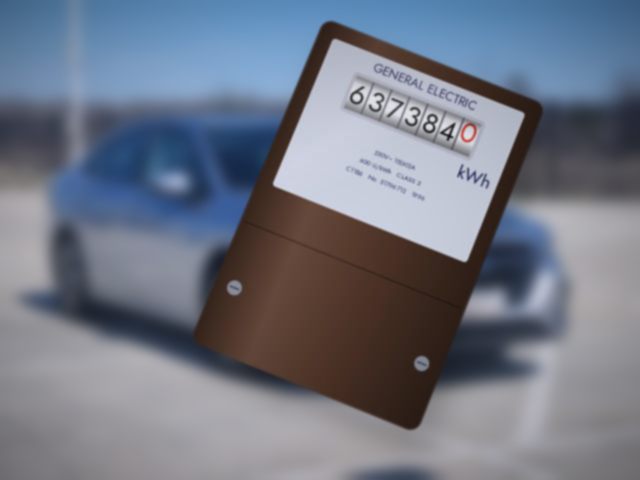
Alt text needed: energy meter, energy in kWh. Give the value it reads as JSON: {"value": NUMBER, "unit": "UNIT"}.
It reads {"value": 637384.0, "unit": "kWh"}
